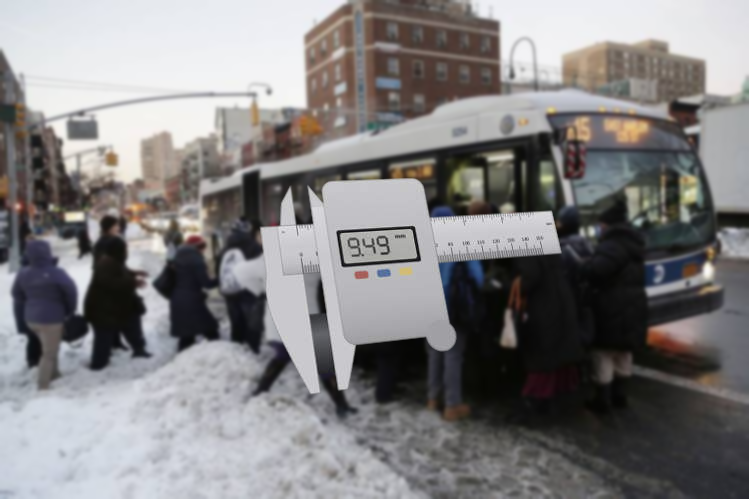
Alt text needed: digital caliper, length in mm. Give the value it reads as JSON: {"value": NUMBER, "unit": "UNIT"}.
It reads {"value": 9.49, "unit": "mm"}
